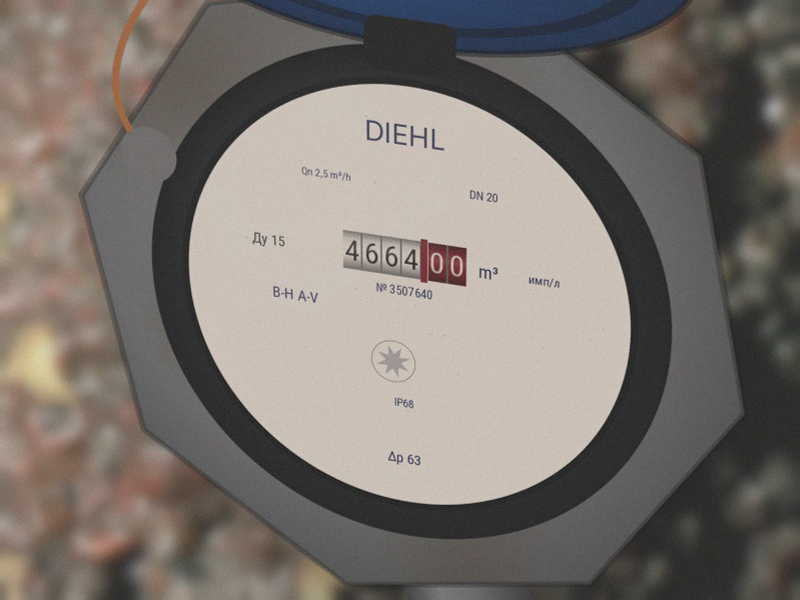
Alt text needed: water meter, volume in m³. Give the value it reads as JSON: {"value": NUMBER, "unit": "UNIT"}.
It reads {"value": 4664.00, "unit": "m³"}
